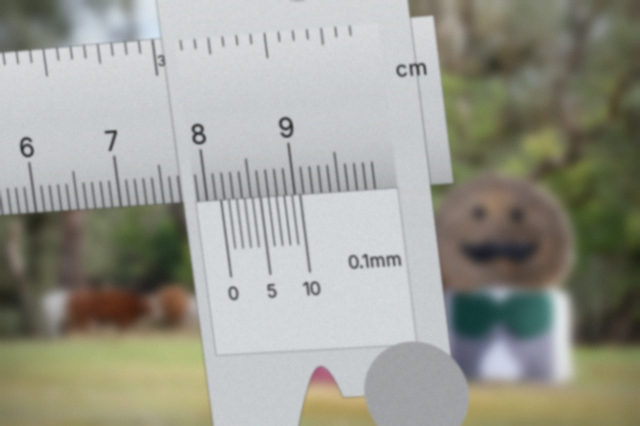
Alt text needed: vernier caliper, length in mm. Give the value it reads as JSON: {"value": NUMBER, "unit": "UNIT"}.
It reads {"value": 81.6, "unit": "mm"}
